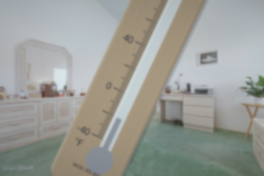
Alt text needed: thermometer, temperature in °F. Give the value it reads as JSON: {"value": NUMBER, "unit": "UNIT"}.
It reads {"value": -20, "unit": "°F"}
